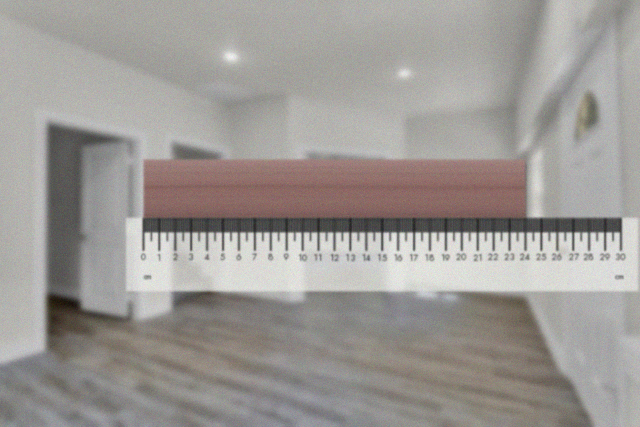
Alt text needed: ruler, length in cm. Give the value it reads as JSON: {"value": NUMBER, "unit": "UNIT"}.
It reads {"value": 24, "unit": "cm"}
